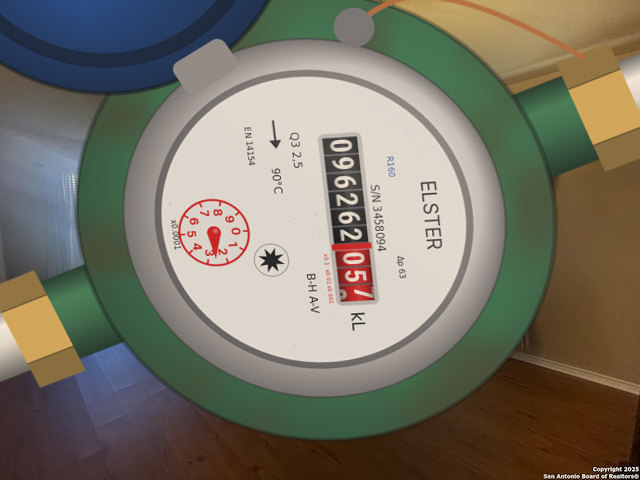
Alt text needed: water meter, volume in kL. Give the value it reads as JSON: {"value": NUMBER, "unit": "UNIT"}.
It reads {"value": 96262.0572, "unit": "kL"}
